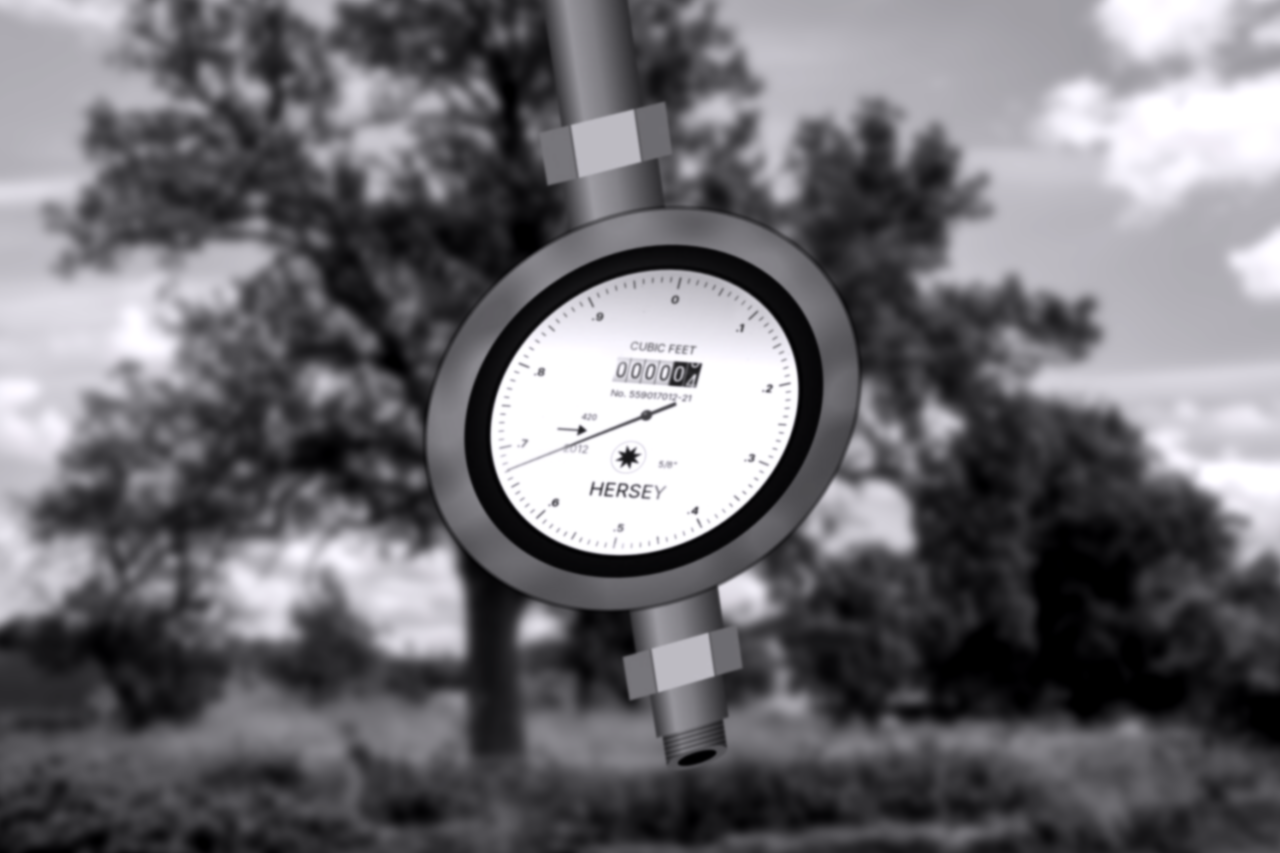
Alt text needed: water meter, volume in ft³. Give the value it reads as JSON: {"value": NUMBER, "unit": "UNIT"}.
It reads {"value": 3.67, "unit": "ft³"}
